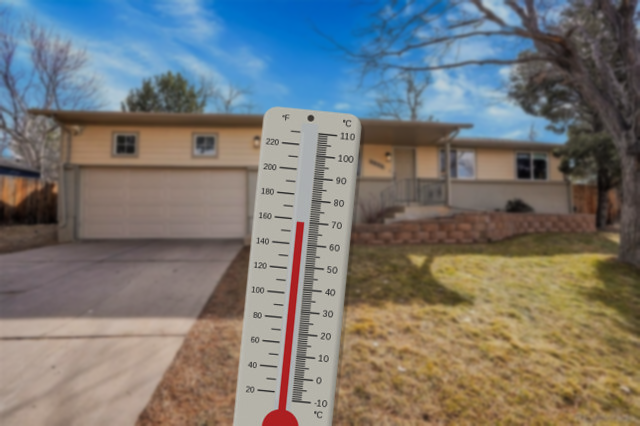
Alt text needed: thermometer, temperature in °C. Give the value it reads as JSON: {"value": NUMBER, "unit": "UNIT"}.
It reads {"value": 70, "unit": "°C"}
